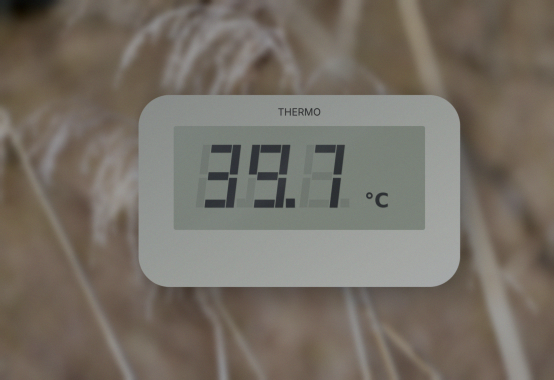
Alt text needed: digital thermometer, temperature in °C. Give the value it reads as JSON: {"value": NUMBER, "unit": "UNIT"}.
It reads {"value": 39.7, "unit": "°C"}
